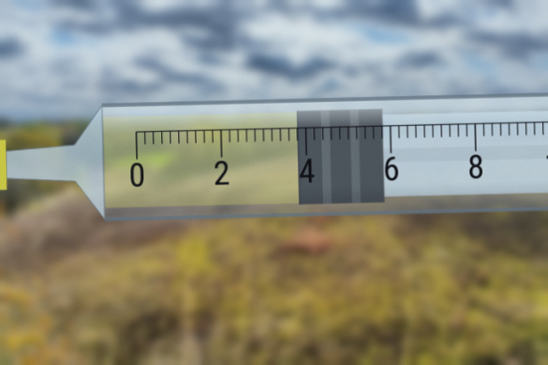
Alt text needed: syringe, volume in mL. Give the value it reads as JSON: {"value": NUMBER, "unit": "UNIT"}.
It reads {"value": 3.8, "unit": "mL"}
